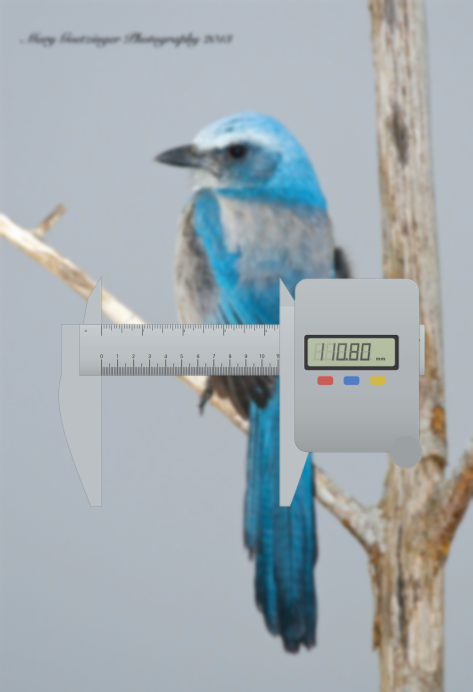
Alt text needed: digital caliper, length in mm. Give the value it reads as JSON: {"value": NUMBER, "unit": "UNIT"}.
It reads {"value": 110.80, "unit": "mm"}
